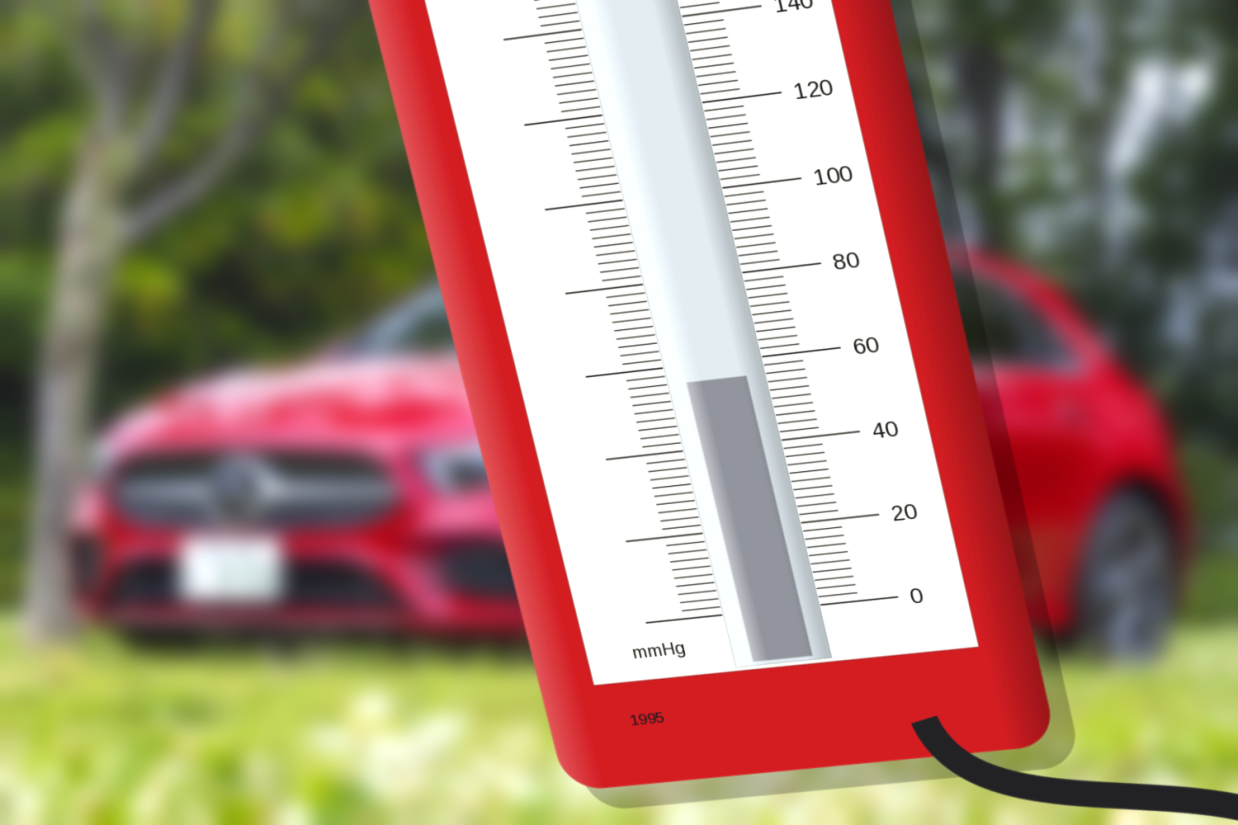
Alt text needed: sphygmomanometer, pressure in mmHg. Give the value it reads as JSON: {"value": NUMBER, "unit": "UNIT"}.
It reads {"value": 56, "unit": "mmHg"}
